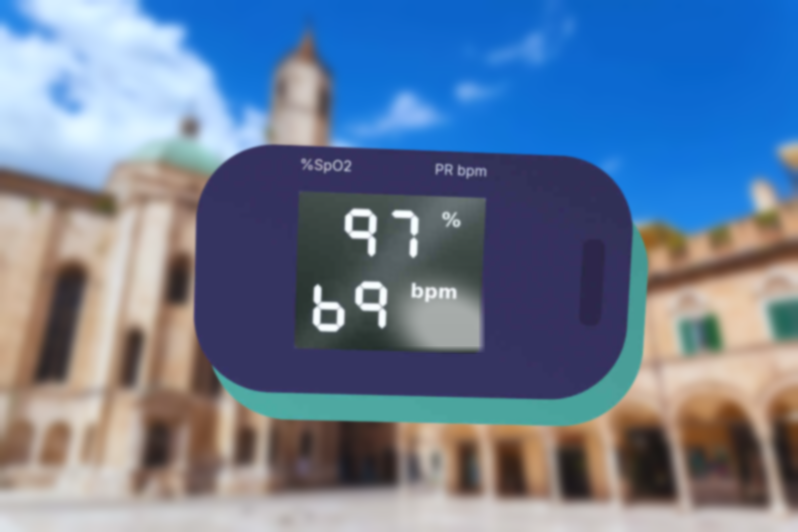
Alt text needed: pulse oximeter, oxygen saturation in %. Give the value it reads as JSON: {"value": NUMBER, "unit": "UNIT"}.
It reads {"value": 97, "unit": "%"}
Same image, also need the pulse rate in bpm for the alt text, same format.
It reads {"value": 69, "unit": "bpm"}
